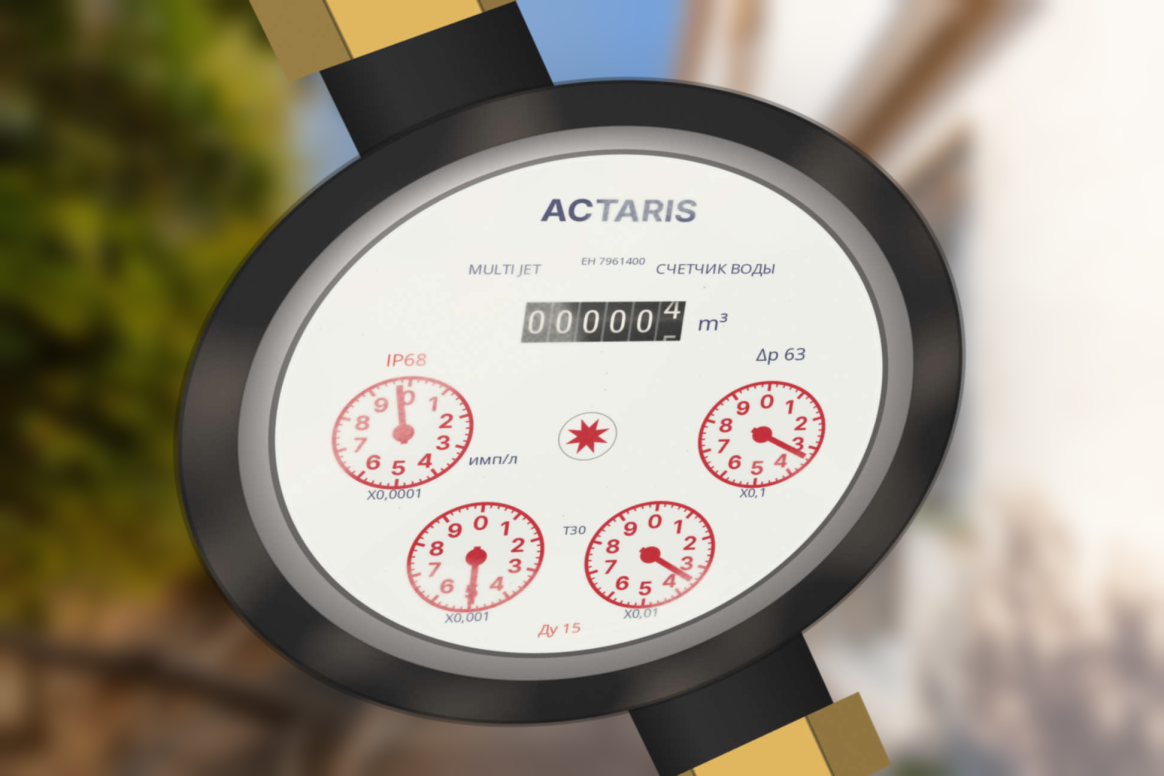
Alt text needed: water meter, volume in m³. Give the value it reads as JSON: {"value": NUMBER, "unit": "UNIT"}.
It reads {"value": 4.3349, "unit": "m³"}
